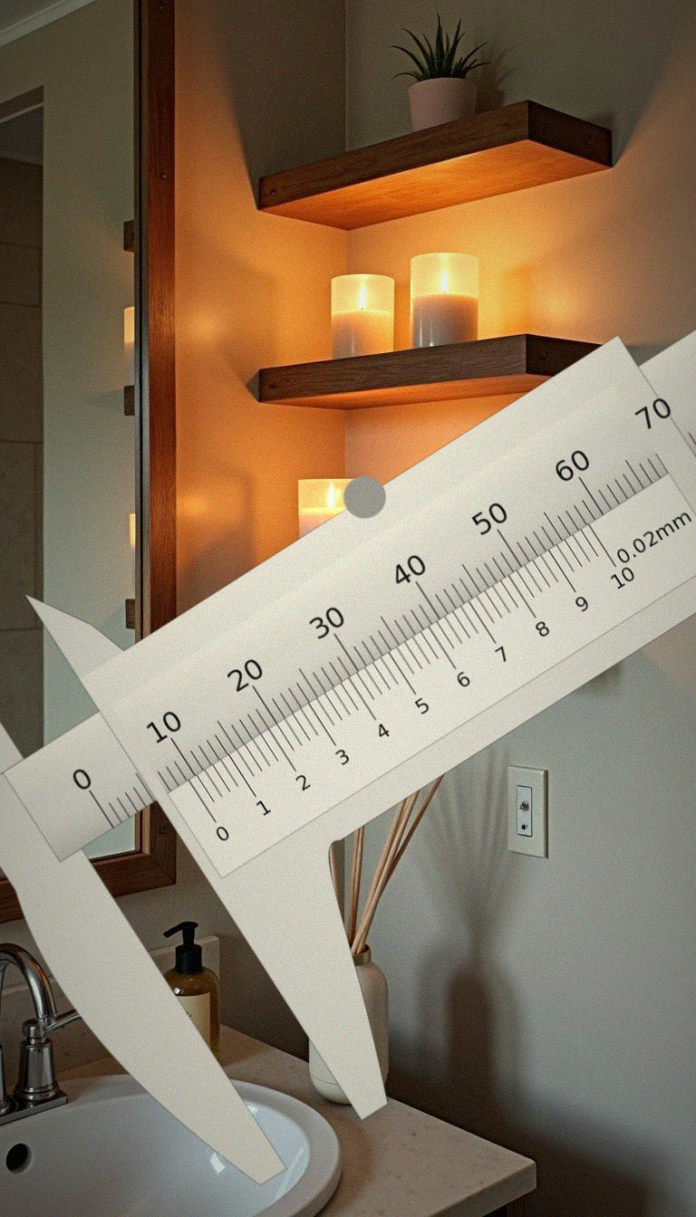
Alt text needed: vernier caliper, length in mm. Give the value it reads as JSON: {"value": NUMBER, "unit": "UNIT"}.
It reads {"value": 9.2, "unit": "mm"}
